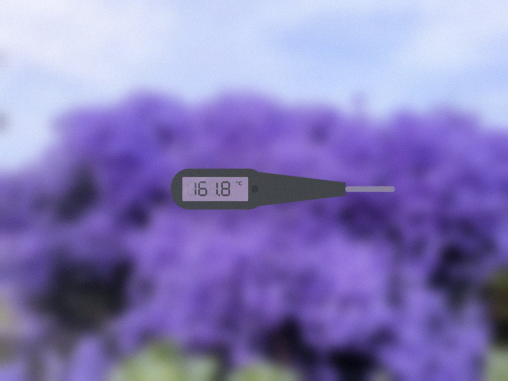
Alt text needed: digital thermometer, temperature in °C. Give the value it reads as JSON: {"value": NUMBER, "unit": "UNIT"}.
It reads {"value": 161.8, "unit": "°C"}
